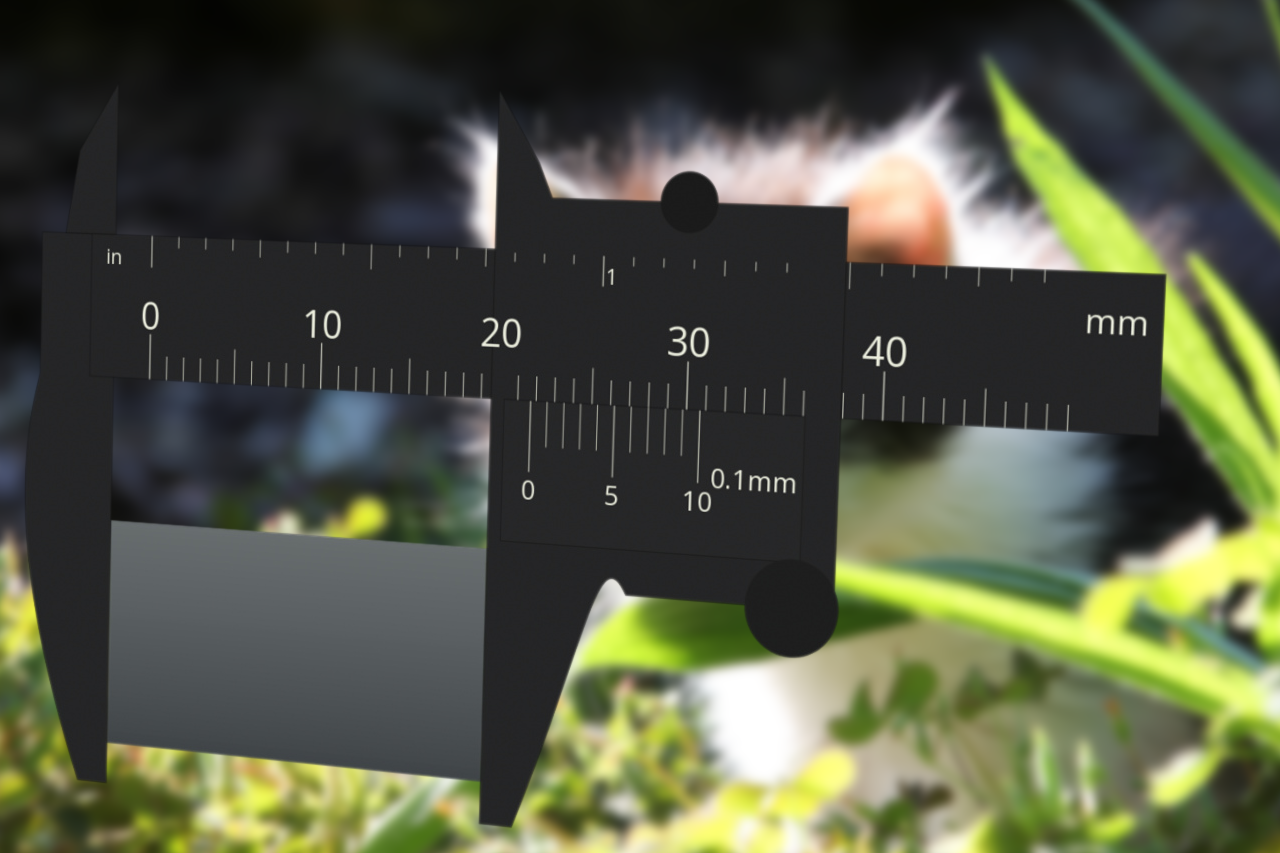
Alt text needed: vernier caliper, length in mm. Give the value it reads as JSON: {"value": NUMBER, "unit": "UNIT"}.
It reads {"value": 21.7, "unit": "mm"}
